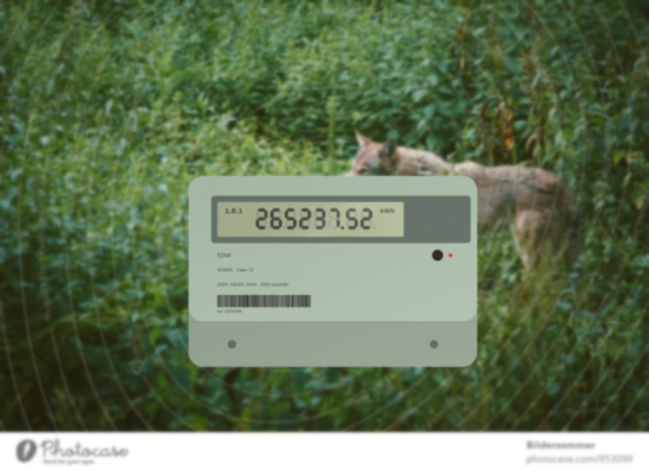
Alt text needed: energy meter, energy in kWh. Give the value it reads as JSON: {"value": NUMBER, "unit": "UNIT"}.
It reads {"value": 265237.52, "unit": "kWh"}
